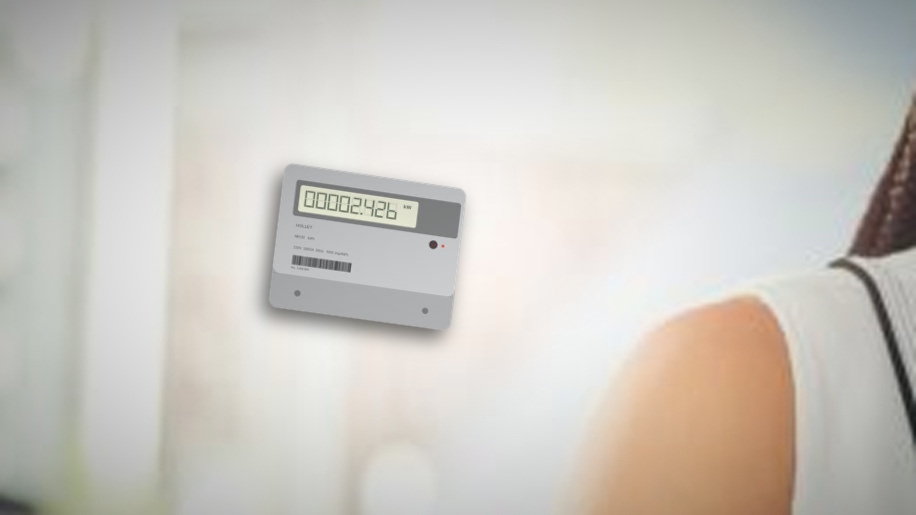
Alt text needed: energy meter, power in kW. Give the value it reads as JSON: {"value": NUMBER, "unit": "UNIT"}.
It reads {"value": 2.426, "unit": "kW"}
